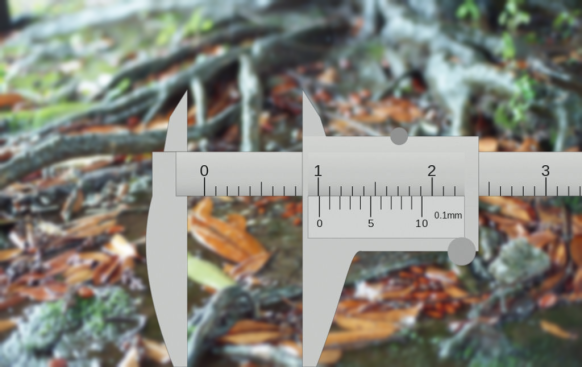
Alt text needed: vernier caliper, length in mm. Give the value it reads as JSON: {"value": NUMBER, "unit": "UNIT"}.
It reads {"value": 10.1, "unit": "mm"}
